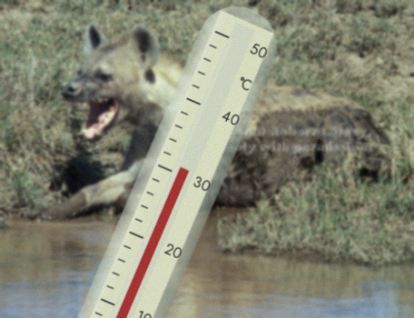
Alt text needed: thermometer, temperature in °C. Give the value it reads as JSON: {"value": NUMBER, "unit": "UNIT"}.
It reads {"value": 31, "unit": "°C"}
